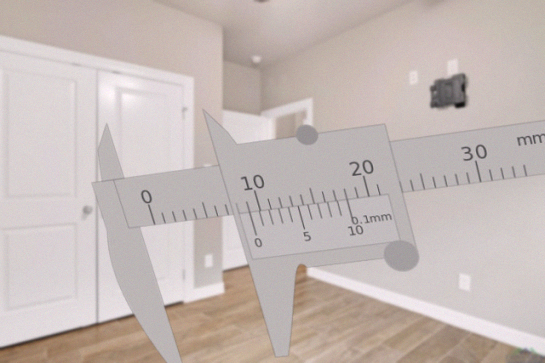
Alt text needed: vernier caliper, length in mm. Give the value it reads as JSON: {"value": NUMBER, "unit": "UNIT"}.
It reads {"value": 9.0, "unit": "mm"}
